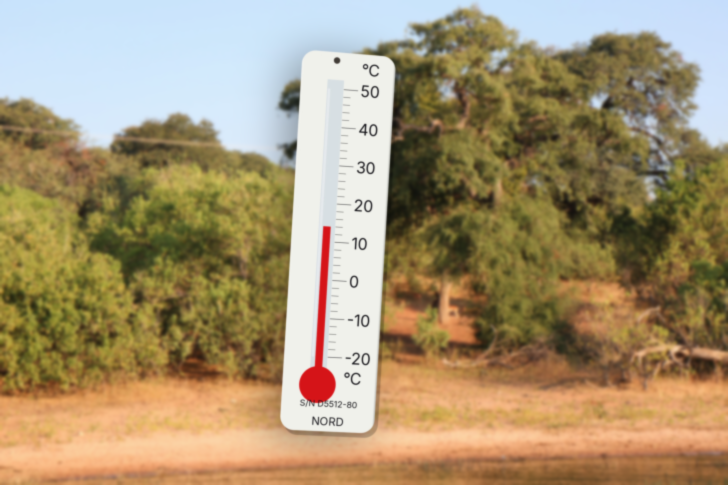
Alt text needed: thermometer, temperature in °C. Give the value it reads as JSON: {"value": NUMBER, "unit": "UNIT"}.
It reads {"value": 14, "unit": "°C"}
